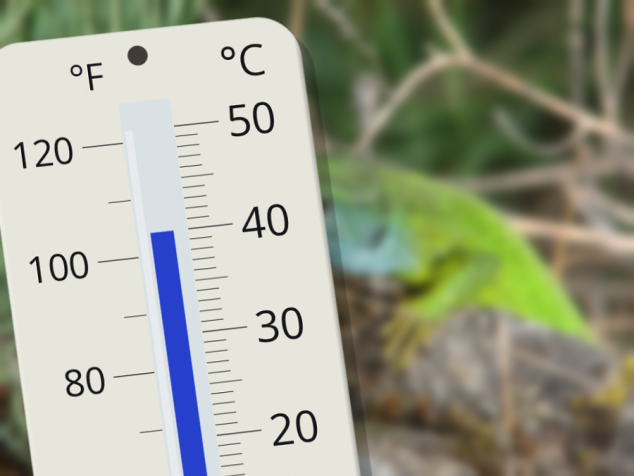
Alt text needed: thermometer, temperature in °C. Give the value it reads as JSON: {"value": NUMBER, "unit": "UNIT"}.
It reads {"value": 40, "unit": "°C"}
